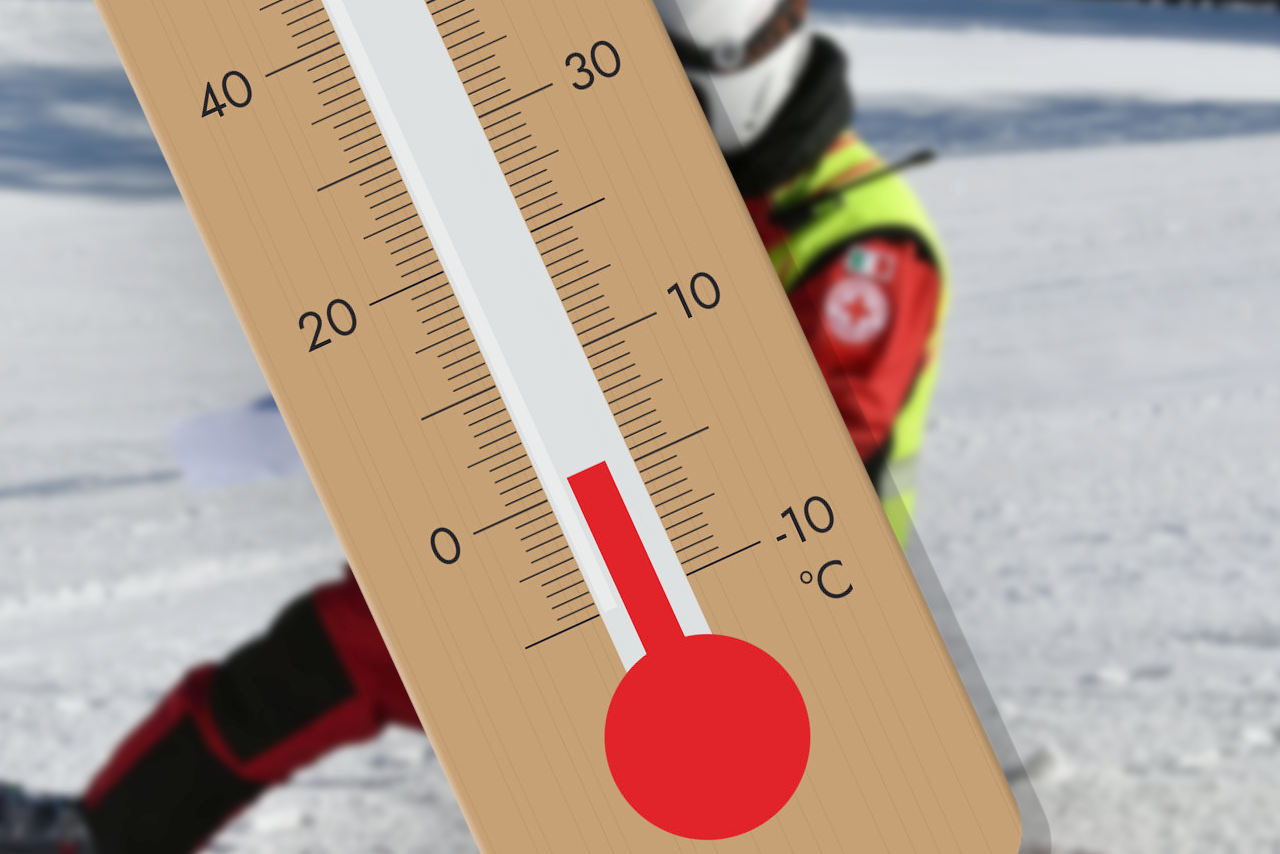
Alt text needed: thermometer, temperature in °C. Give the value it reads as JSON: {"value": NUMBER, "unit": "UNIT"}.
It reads {"value": 1, "unit": "°C"}
